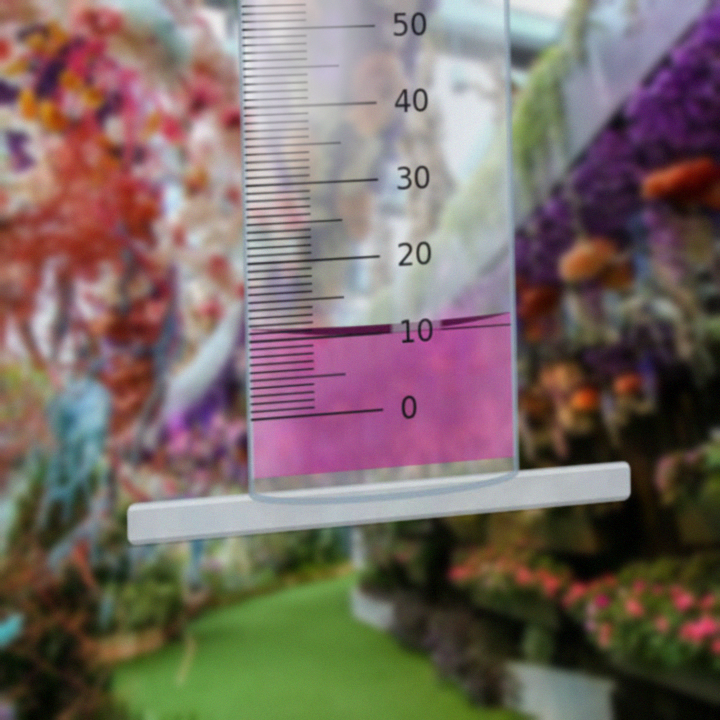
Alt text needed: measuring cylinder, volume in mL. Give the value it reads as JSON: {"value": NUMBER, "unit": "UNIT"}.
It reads {"value": 10, "unit": "mL"}
